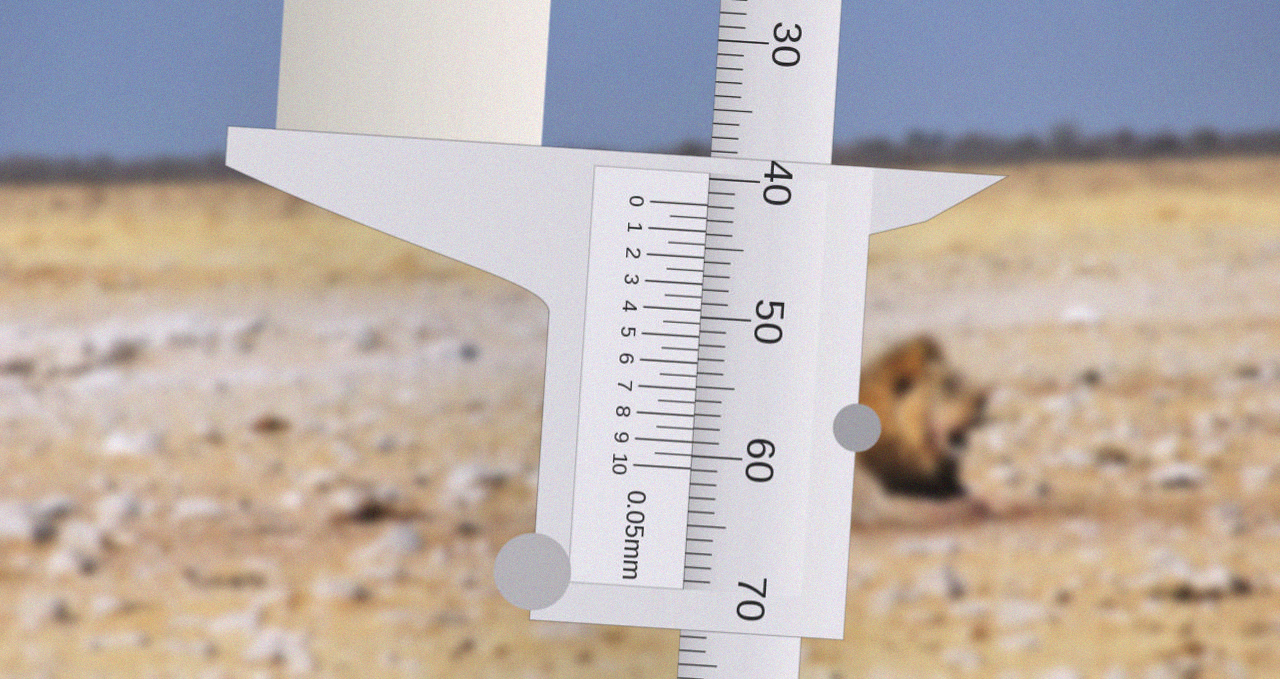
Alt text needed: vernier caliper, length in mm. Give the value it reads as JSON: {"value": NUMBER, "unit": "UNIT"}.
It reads {"value": 41.9, "unit": "mm"}
